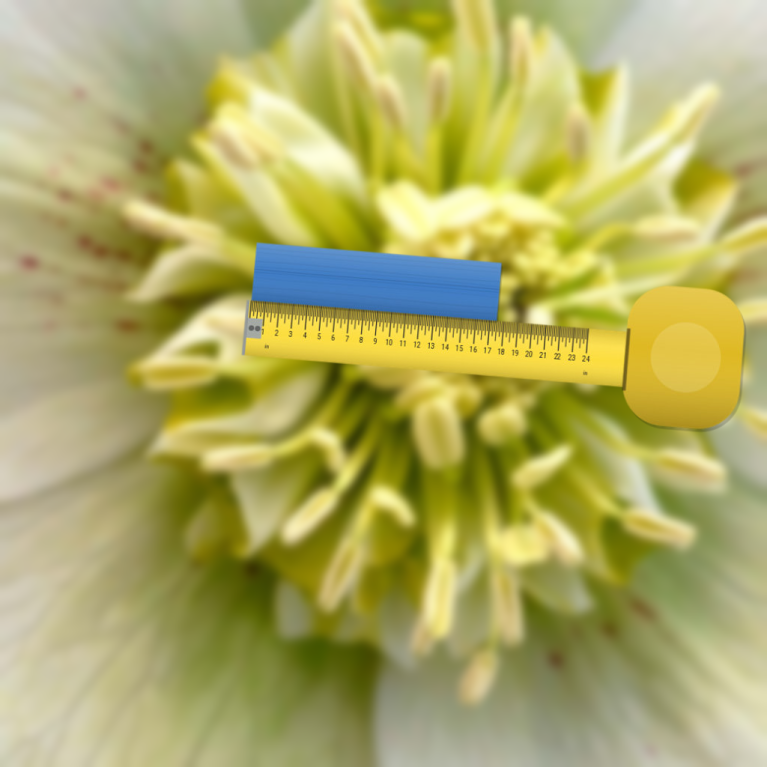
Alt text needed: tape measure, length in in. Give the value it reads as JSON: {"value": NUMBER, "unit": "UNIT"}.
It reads {"value": 17.5, "unit": "in"}
